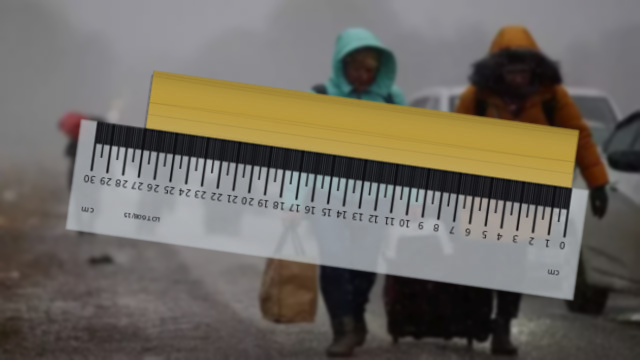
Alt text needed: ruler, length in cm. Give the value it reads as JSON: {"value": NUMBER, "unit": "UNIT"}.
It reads {"value": 27, "unit": "cm"}
